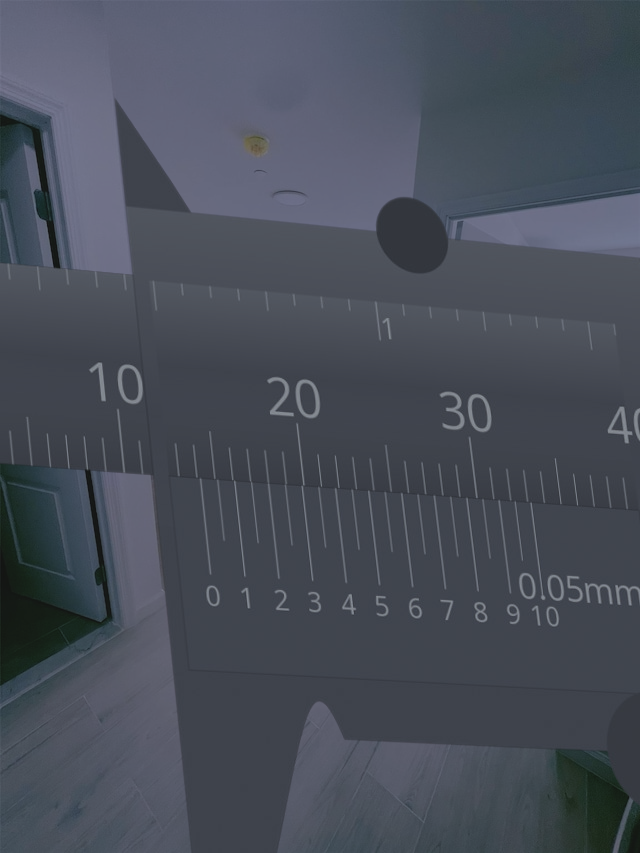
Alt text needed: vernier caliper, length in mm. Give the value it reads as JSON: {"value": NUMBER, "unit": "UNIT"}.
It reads {"value": 14.2, "unit": "mm"}
